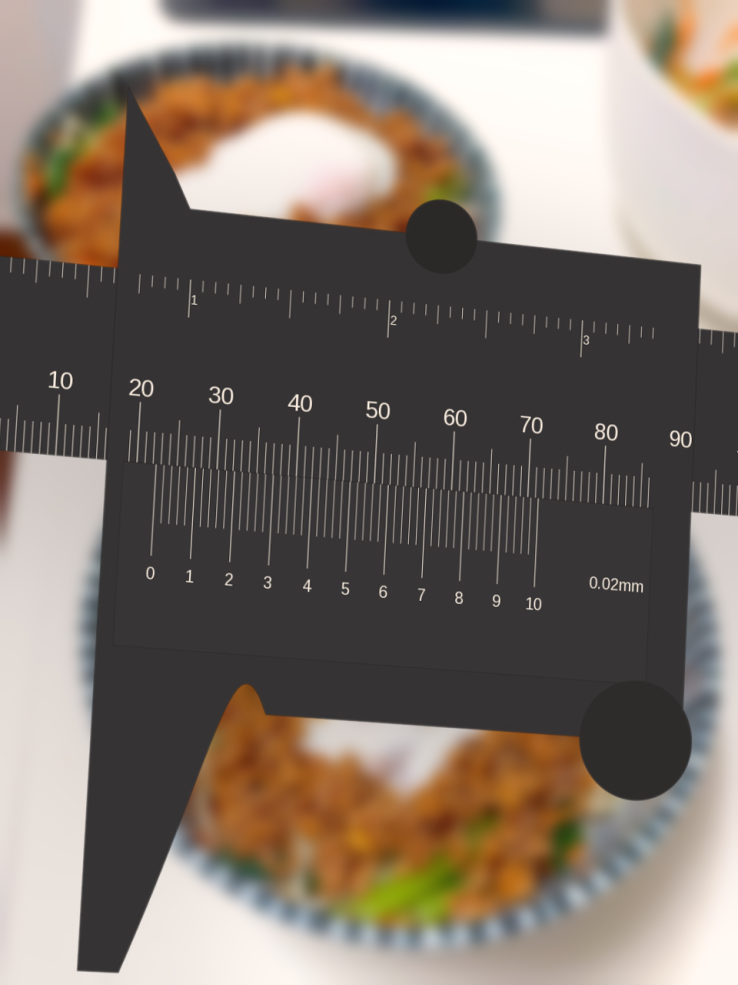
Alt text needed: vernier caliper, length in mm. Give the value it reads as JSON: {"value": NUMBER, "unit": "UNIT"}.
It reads {"value": 22.4, "unit": "mm"}
